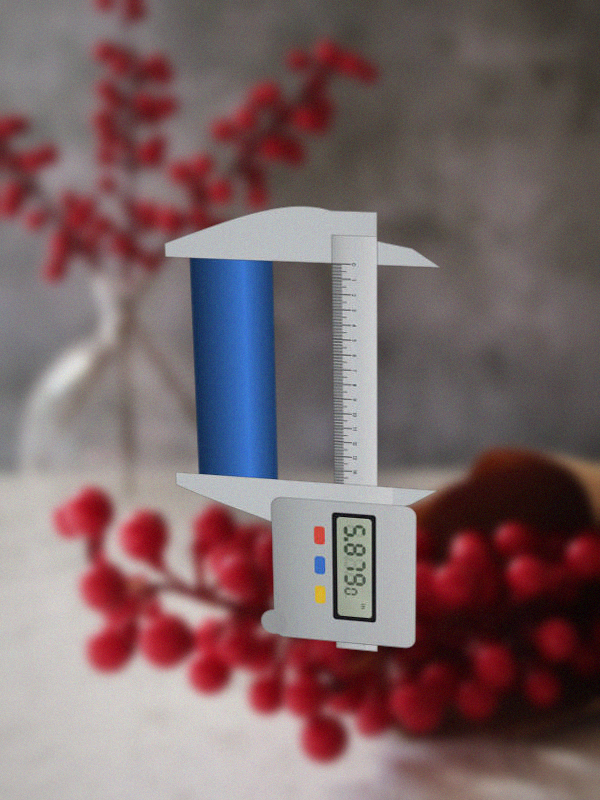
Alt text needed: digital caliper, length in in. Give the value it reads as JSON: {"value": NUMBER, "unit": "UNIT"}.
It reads {"value": 5.8790, "unit": "in"}
